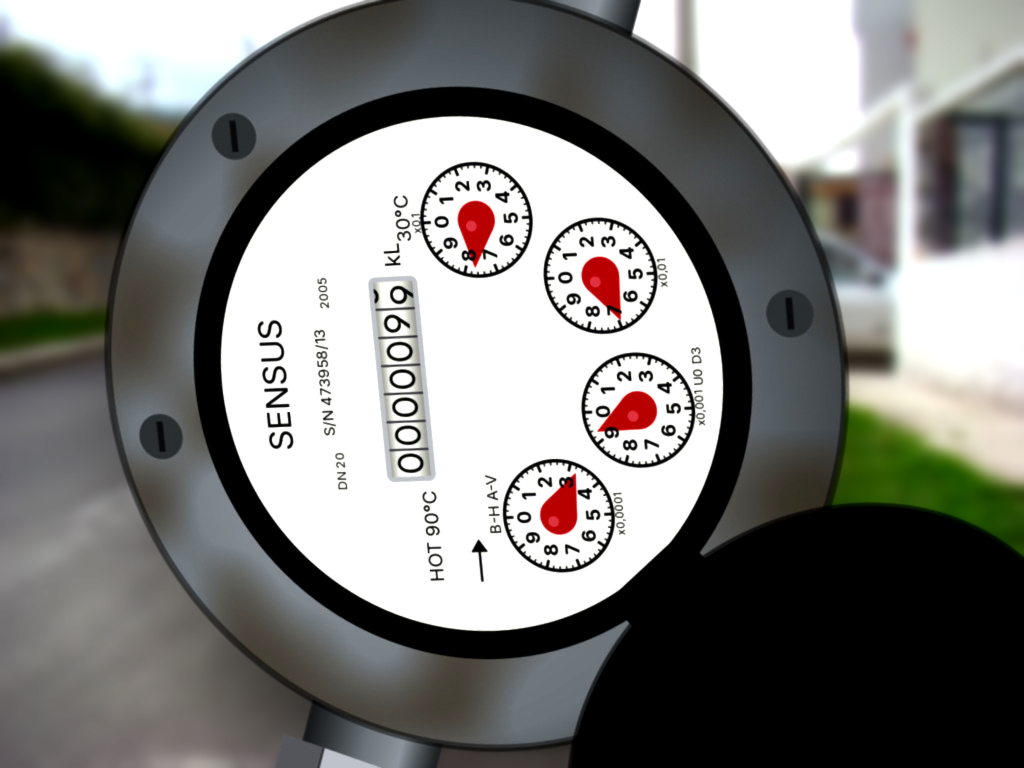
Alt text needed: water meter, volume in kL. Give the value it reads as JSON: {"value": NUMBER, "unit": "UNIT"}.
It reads {"value": 98.7693, "unit": "kL"}
